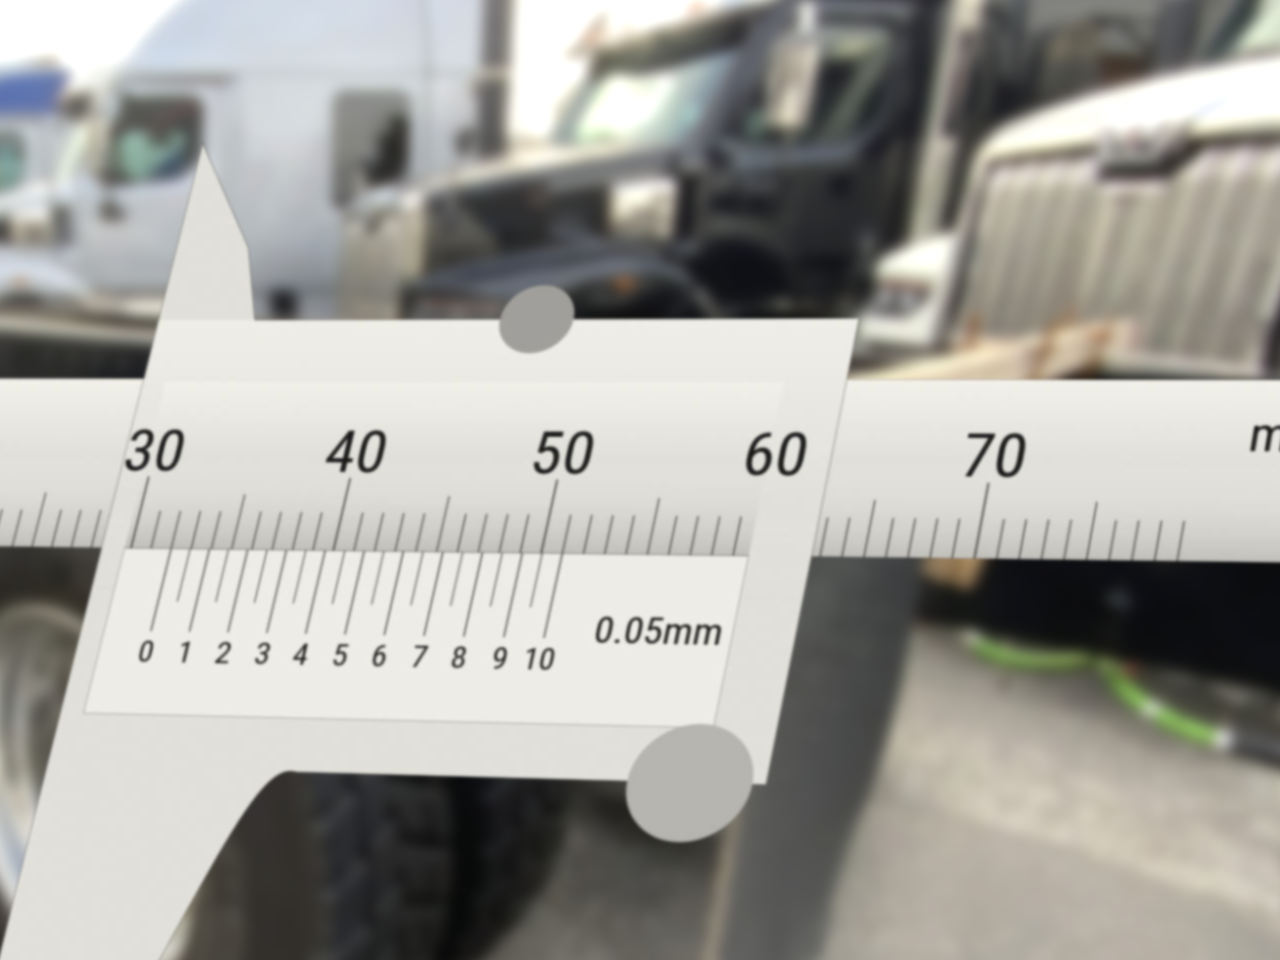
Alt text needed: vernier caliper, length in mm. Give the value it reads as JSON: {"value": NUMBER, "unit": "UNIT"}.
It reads {"value": 32.0, "unit": "mm"}
